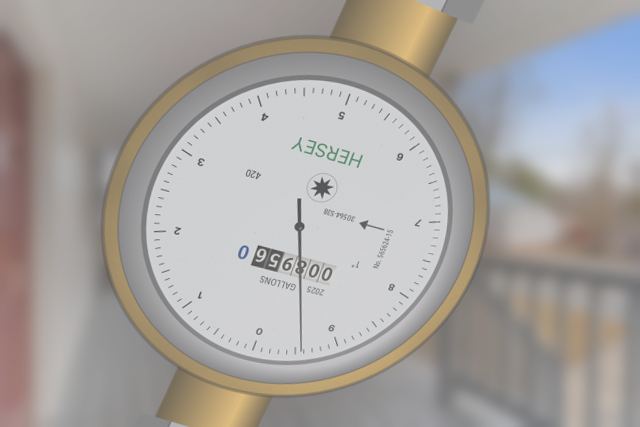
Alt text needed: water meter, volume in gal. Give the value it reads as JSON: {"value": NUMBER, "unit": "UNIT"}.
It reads {"value": 89559.4, "unit": "gal"}
